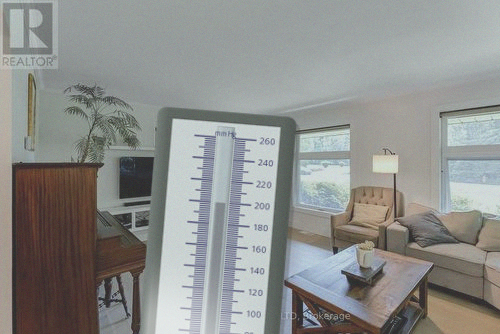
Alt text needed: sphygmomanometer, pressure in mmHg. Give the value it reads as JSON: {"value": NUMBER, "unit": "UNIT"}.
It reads {"value": 200, "unit": "mmHg"}
